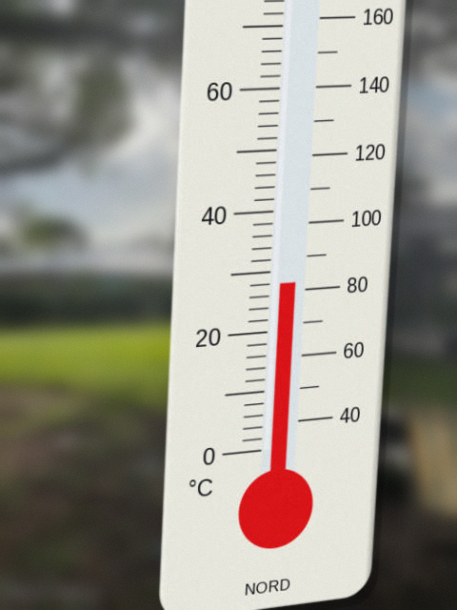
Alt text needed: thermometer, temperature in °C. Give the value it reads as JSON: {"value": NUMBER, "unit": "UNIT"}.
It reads {"value": 28, "unit": "°C"}
